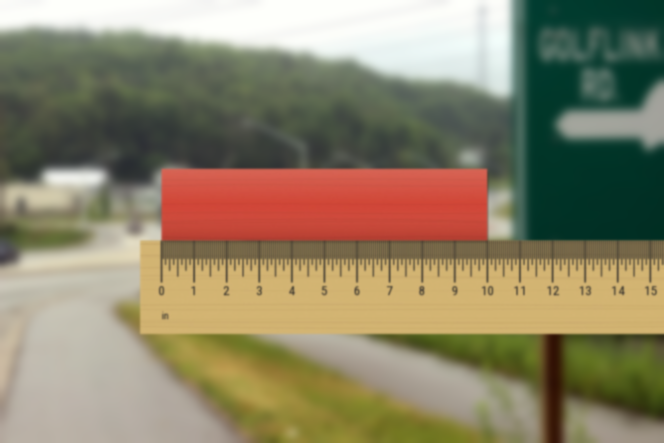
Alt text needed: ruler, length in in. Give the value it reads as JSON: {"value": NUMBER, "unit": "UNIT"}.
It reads {"value": 10, "unit": "in"}
